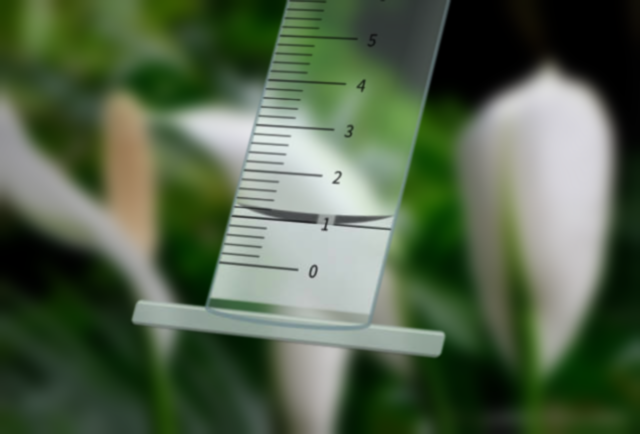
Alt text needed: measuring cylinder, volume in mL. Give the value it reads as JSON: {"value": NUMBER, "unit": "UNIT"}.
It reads {"value": 1, "unit": "mL"}
